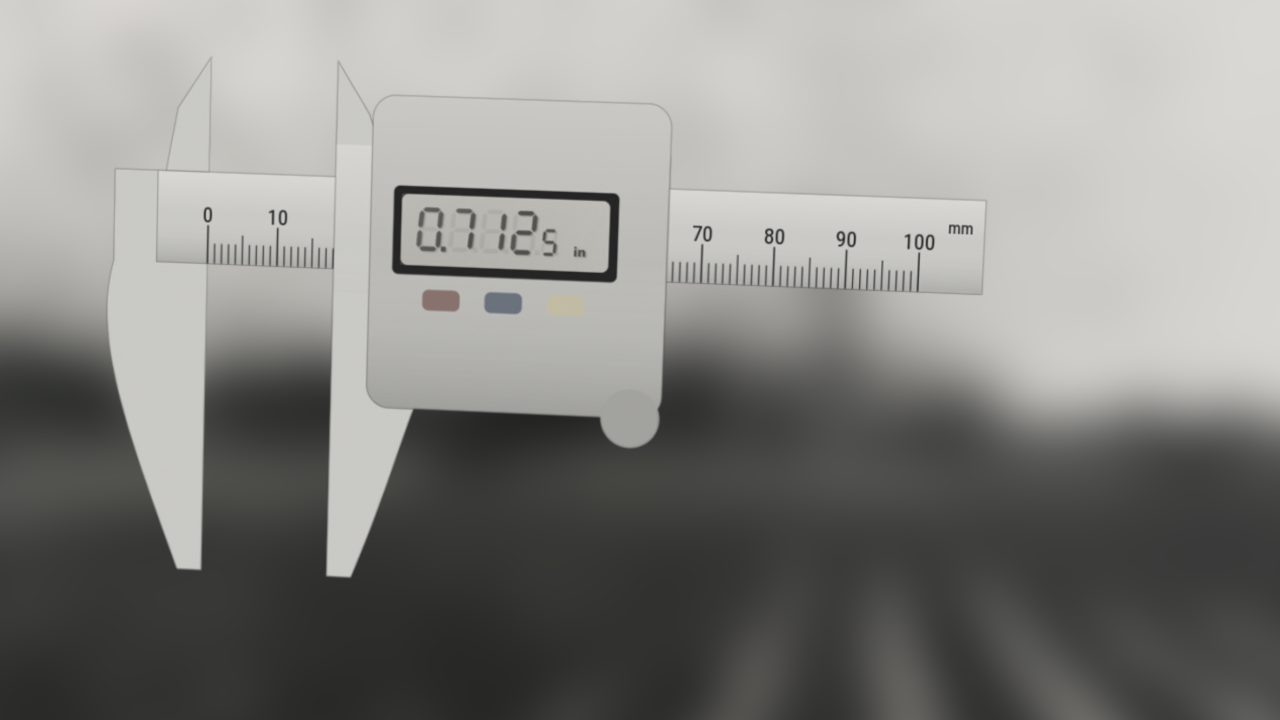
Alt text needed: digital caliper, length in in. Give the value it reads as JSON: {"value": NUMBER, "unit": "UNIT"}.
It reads {"value": 0.7125, "unit": "in"}
